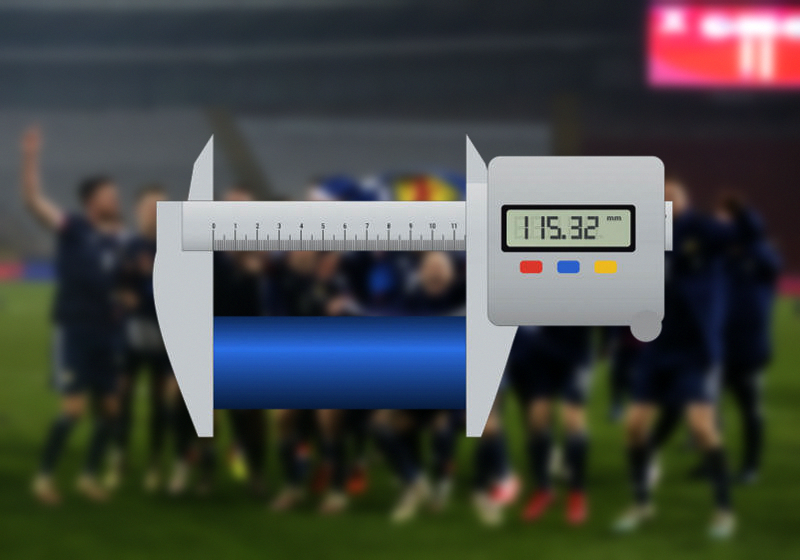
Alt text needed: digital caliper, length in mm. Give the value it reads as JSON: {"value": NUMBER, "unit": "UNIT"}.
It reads {"value": 115.32, "unit": "mm"}
